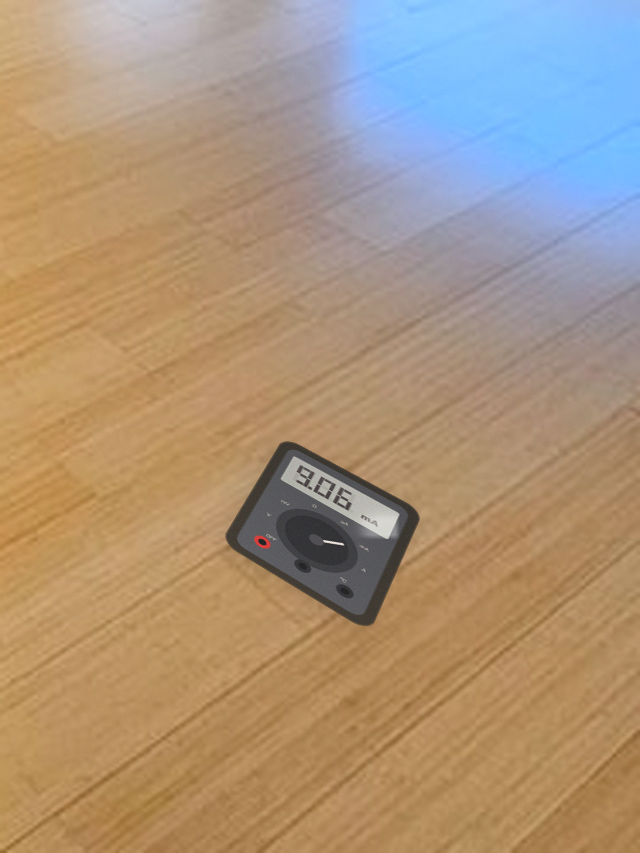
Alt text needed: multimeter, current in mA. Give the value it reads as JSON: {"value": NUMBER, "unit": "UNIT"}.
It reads {"value": 9.06, "unit": "mA"}
